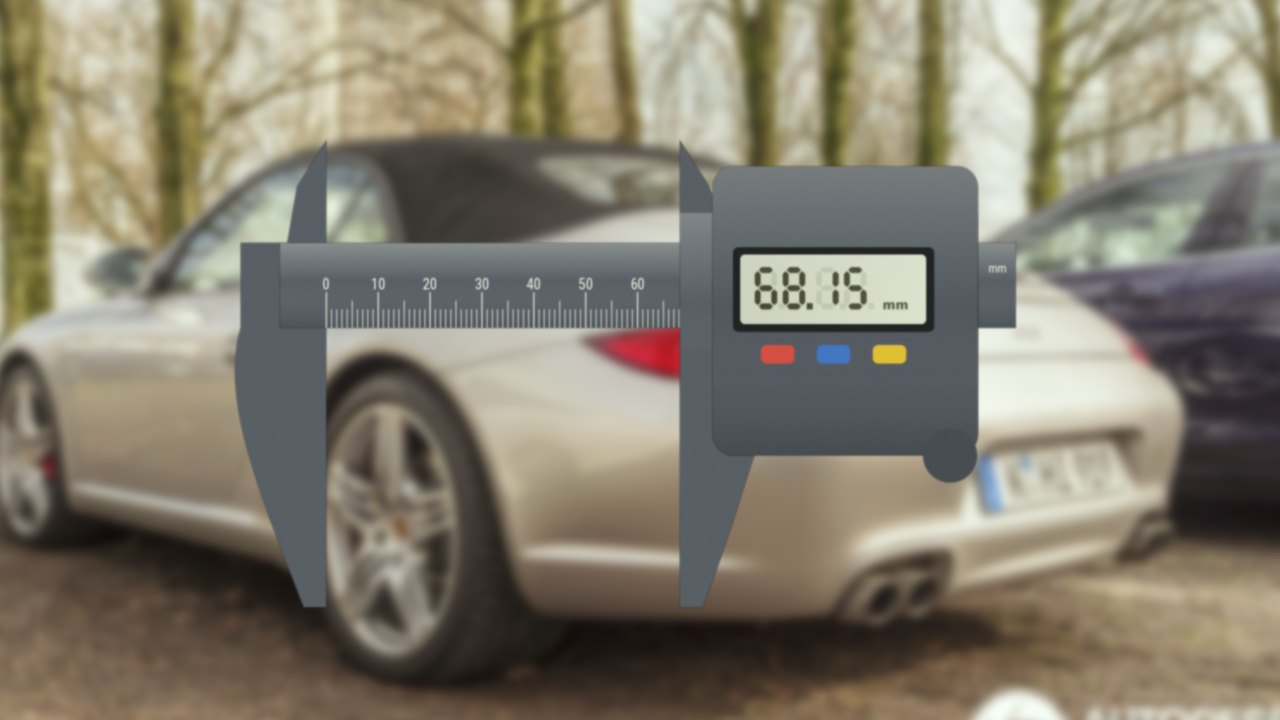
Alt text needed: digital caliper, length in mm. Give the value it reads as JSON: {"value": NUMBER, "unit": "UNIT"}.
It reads {"value": 68.15, "unit": "mm"}
